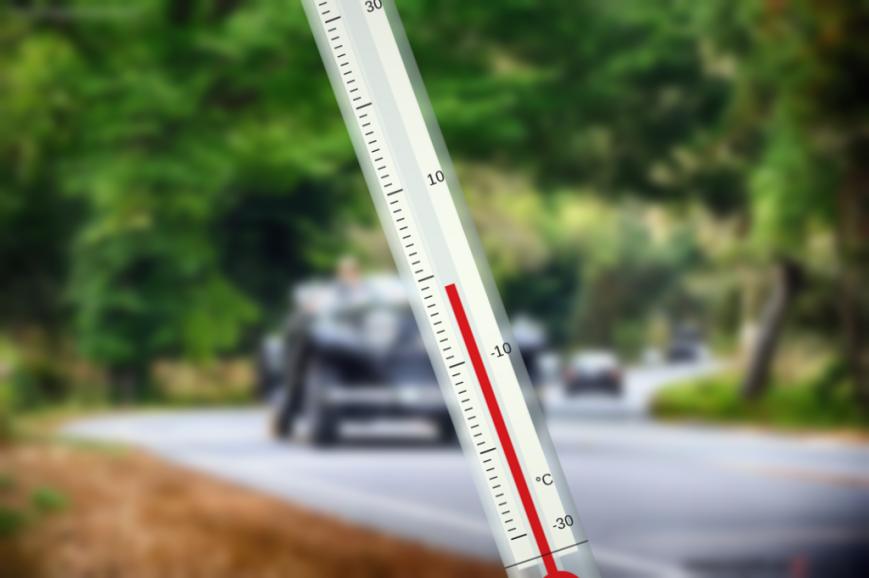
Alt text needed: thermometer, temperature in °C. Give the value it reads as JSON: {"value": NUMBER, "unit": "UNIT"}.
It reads {"value": -1.5, "unit": "°C"}
